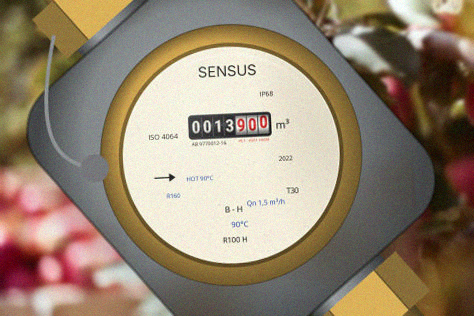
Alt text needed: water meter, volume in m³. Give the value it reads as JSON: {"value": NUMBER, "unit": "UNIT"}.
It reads {"value": 13.900, "unit": "m³"}
